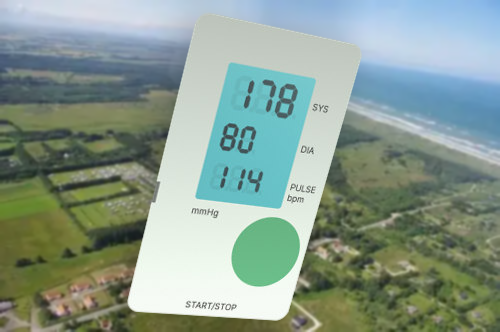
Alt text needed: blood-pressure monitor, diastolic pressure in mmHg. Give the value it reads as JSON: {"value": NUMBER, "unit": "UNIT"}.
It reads {"value": 80, "unit": "mmHg"}
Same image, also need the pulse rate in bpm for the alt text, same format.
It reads {"value": 114, "unit": "bpm"}
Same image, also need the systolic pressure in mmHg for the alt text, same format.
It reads {"value": 178, "unit": "mmHg"}
